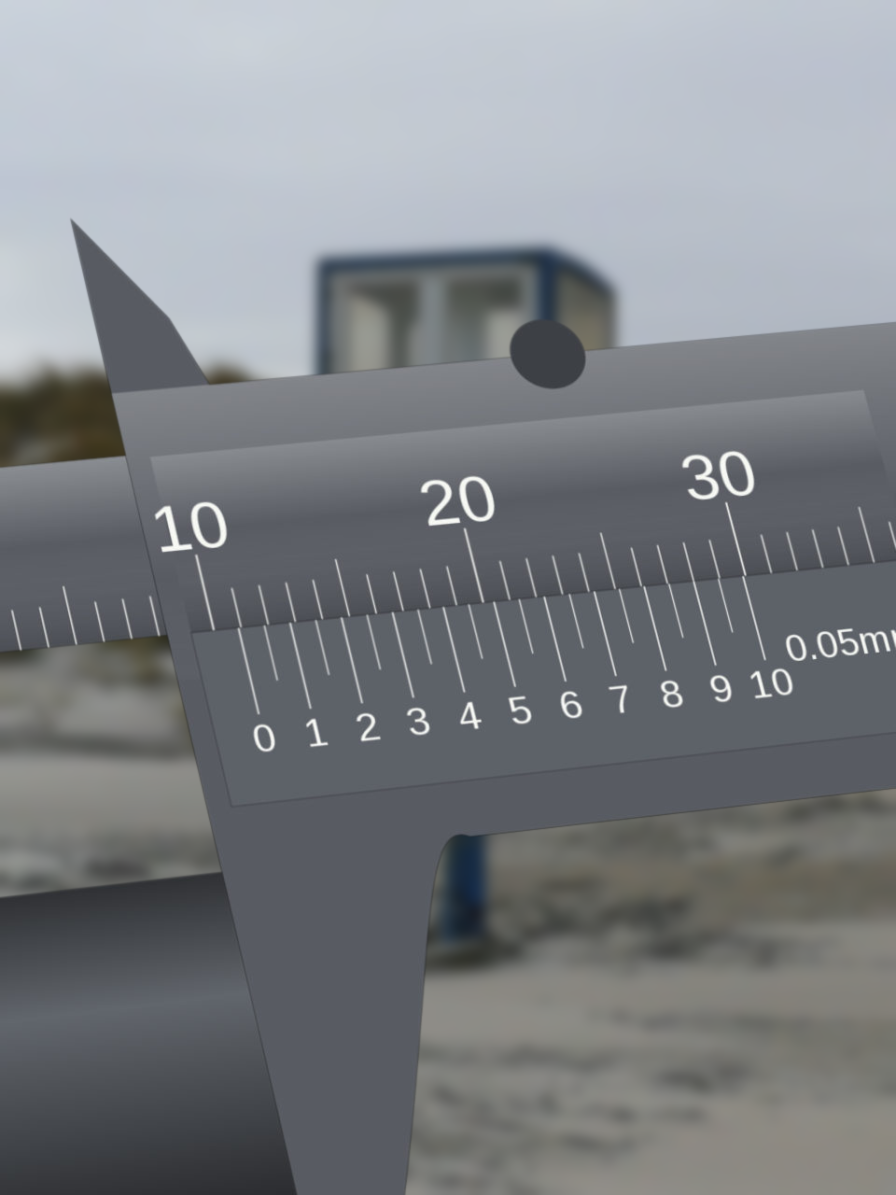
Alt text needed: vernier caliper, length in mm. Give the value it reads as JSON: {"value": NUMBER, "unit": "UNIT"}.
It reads {"value": 10.90, "unit": "mm"}
